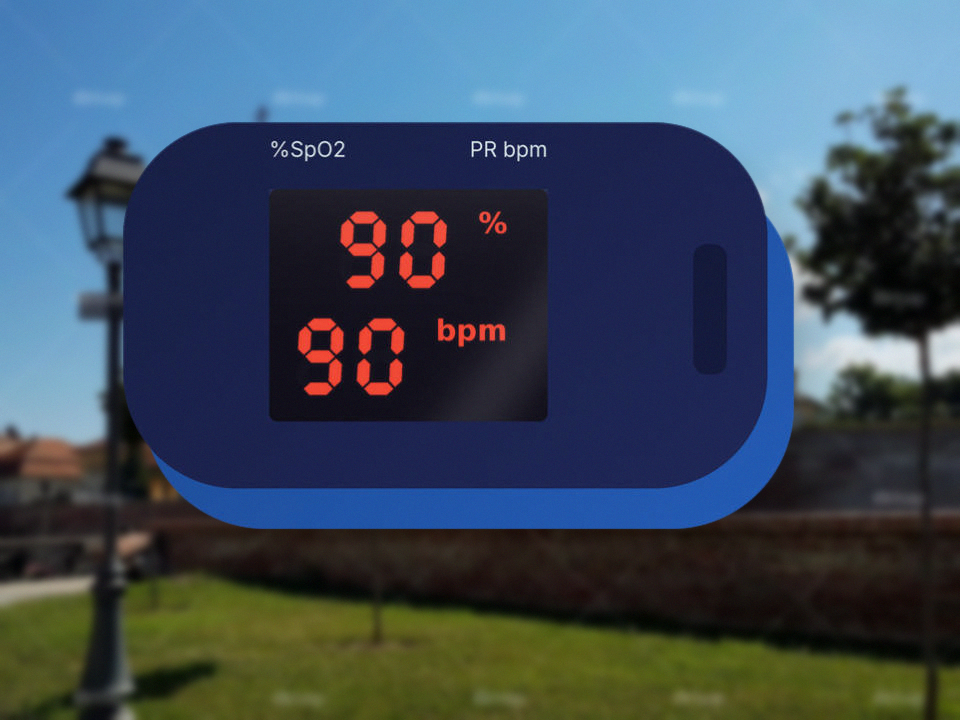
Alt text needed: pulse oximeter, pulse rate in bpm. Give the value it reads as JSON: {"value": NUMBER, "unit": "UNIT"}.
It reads {"value": 90, "unit": "bpm"}
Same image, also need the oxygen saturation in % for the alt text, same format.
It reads {"value": 90, "unit": "%"}
